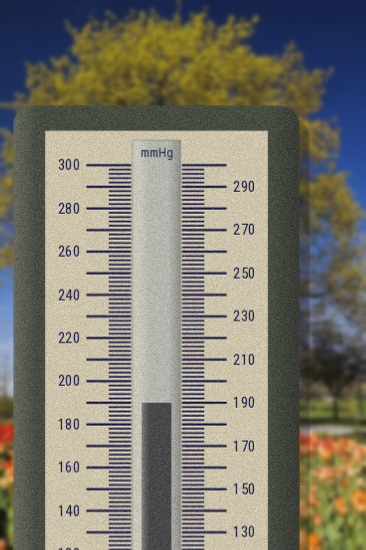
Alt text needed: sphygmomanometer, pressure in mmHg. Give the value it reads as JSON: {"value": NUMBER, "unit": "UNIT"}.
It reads {"value": 190, "unit": "mmHg"}
